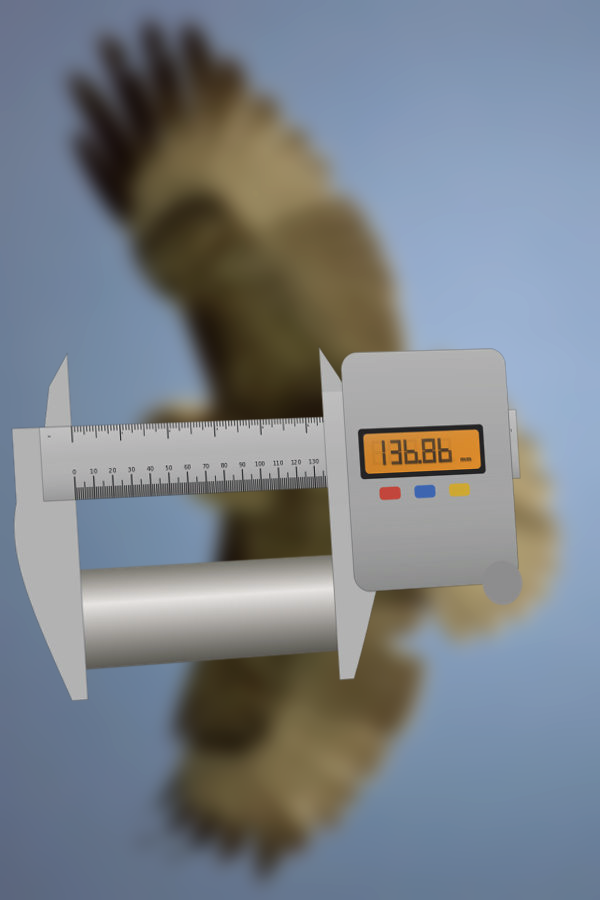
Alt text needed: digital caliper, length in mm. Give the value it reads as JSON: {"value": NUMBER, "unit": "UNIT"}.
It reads {"value": 136.86, "unit": "mm"}
